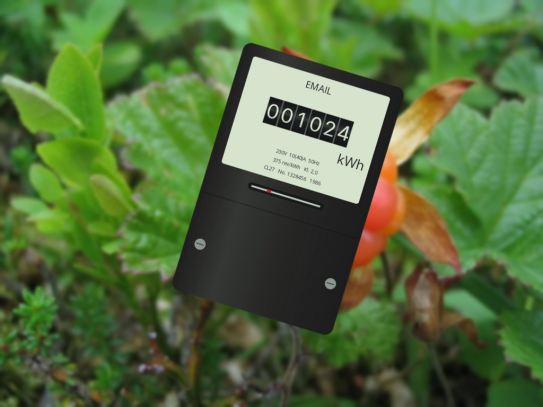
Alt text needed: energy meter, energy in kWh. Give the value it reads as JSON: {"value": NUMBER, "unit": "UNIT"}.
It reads {"value": 1024, "unit": "kWh"}
